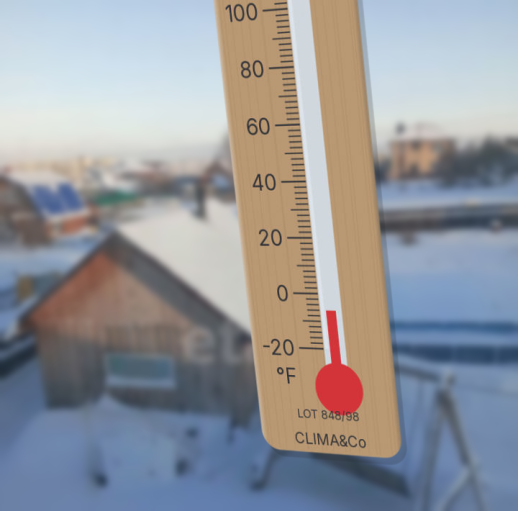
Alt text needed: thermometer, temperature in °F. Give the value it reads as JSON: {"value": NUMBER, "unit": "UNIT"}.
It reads {"value": -6, "unit": "°F"}
